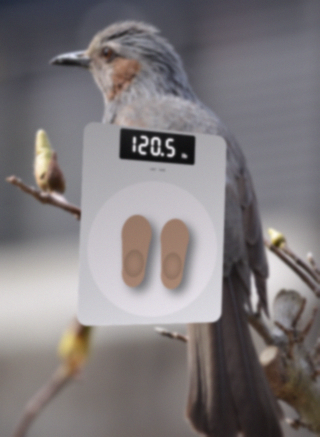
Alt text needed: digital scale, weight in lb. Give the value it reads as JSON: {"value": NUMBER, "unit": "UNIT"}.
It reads {"value": 120.5, "unit": "lb"}
